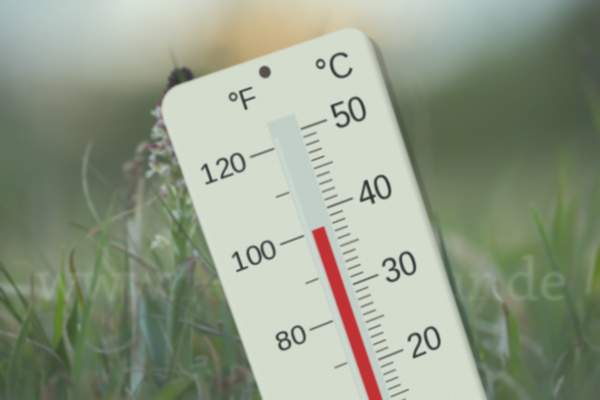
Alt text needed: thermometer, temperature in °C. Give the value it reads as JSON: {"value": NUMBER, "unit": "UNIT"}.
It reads {"value": 38, "unit": "°C"}
